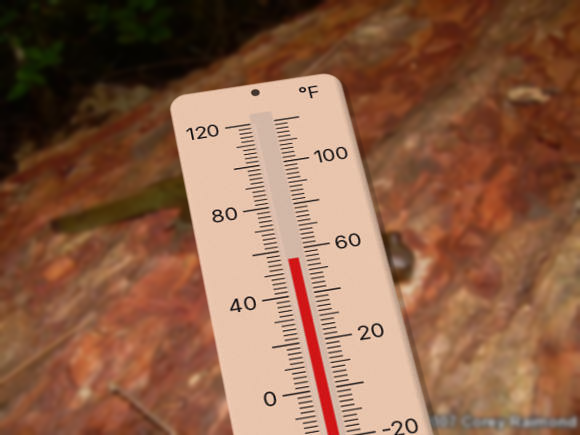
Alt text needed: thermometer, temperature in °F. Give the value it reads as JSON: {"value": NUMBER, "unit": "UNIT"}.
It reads {"value": 56, "unit": "°F"}
